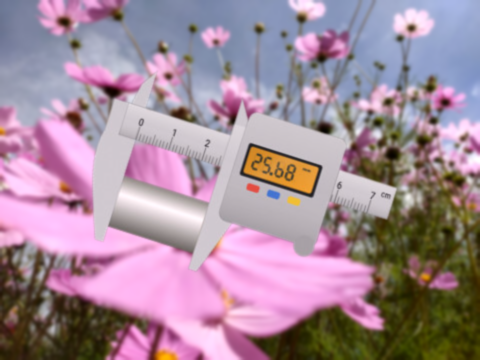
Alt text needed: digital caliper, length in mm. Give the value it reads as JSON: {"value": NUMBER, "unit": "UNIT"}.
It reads {"value": 25.68, "unit": "mm"}
